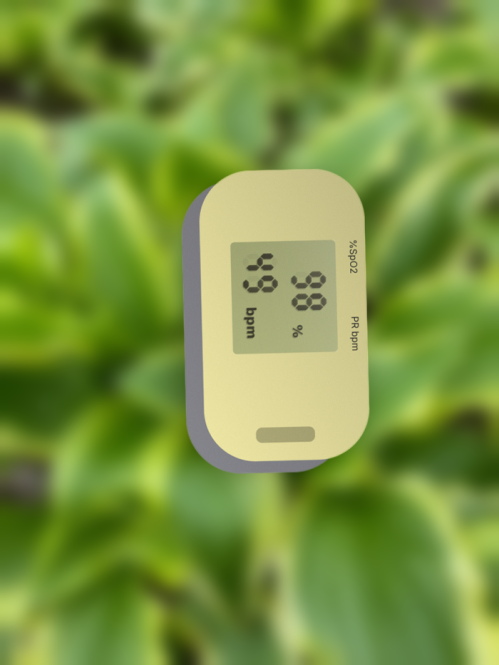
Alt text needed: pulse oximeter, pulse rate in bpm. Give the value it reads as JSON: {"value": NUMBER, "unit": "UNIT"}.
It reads {"value": 49, "unit": "bpm"}
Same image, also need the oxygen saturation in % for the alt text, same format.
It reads {"value": 98, "unit": "%"}
